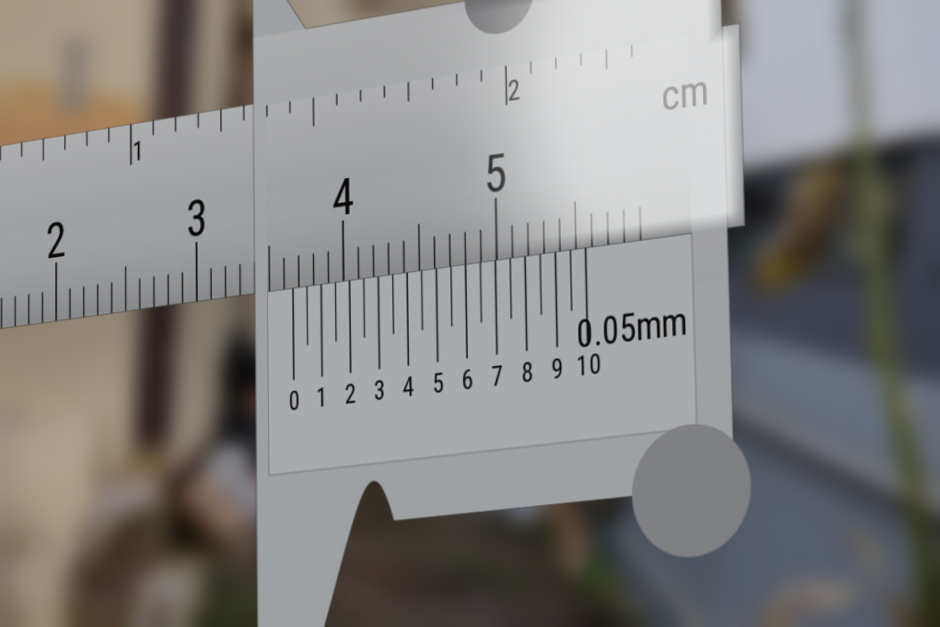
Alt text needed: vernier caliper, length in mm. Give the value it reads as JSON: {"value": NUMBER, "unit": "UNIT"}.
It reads {"value": 36.6, "unit": "mm"}
